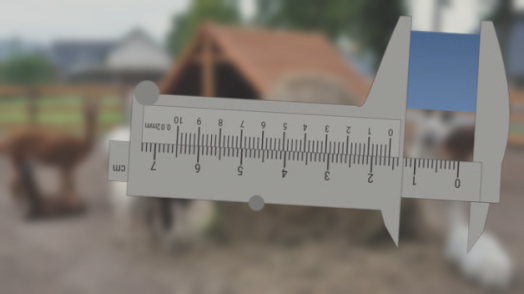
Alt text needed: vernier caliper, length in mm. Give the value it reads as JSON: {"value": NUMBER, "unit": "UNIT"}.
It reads {"value": 16.0, "unit": "mm"}
